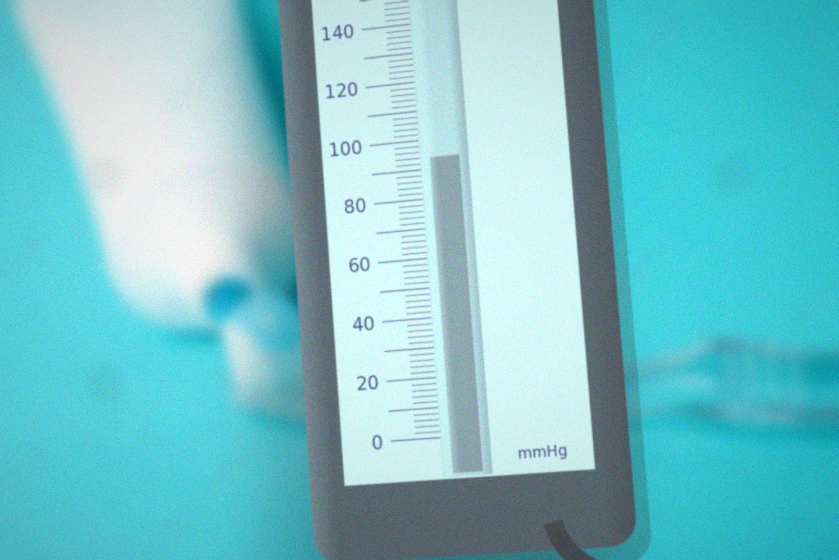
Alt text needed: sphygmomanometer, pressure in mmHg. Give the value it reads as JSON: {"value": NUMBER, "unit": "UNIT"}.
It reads {"value": 94, "unit": "mmHg"}
